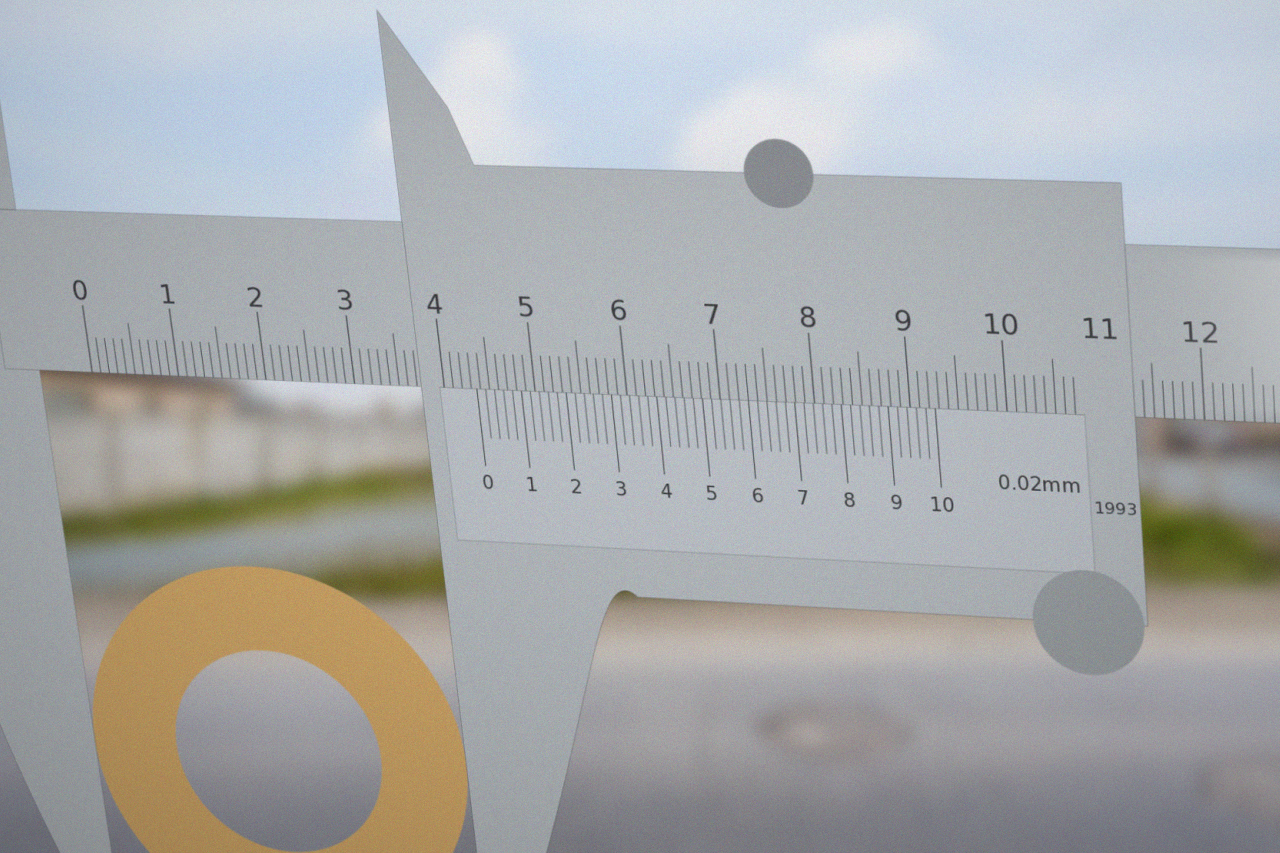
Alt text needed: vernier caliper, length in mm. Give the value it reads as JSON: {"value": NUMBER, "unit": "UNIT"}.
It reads {"value": 43.6, "unit": "mm"}
